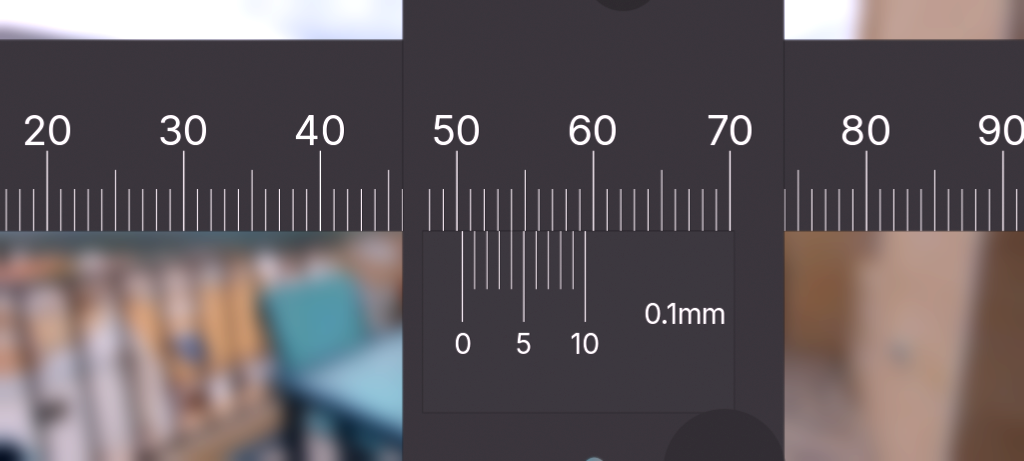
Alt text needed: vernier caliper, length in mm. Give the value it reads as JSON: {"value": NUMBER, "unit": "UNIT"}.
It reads {"value": 50.4, "unit": "mm"}
